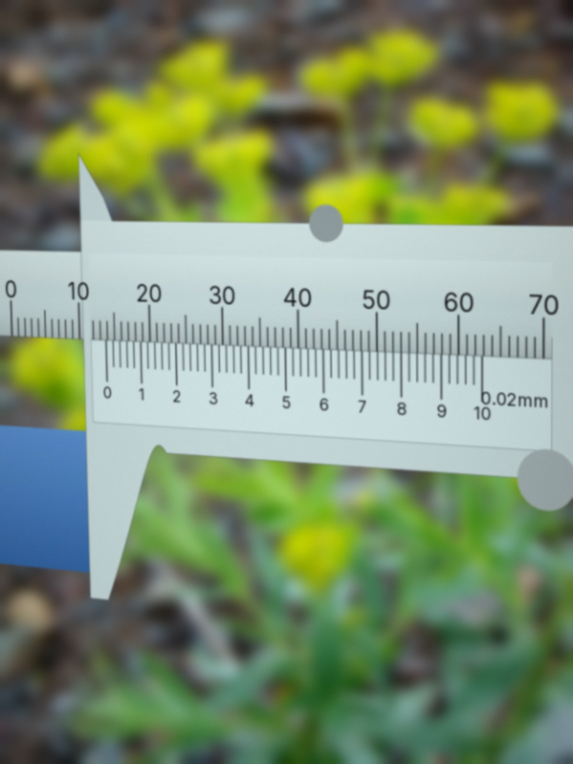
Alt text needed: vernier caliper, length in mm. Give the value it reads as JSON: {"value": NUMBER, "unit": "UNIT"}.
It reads {"value": 13.8, "unit": "mm"}
